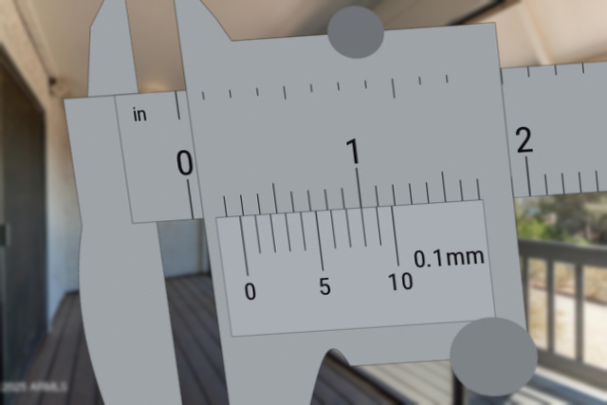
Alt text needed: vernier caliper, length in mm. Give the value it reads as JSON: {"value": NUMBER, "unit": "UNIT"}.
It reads {"value": 2.8, "unit": "mm"}
